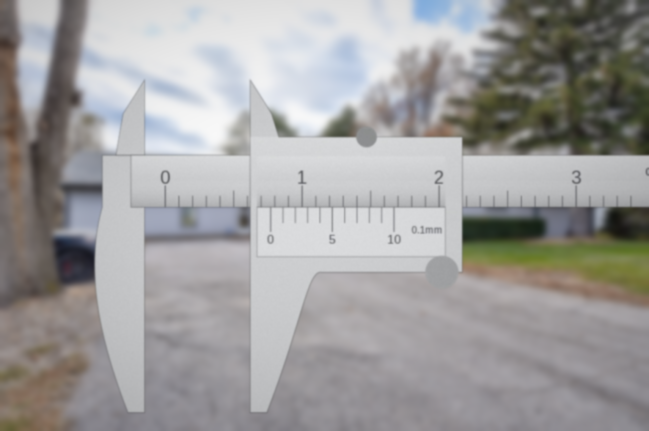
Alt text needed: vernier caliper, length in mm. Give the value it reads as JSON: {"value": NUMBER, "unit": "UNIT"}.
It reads {"value": 7.7, "unit": "mm"}
